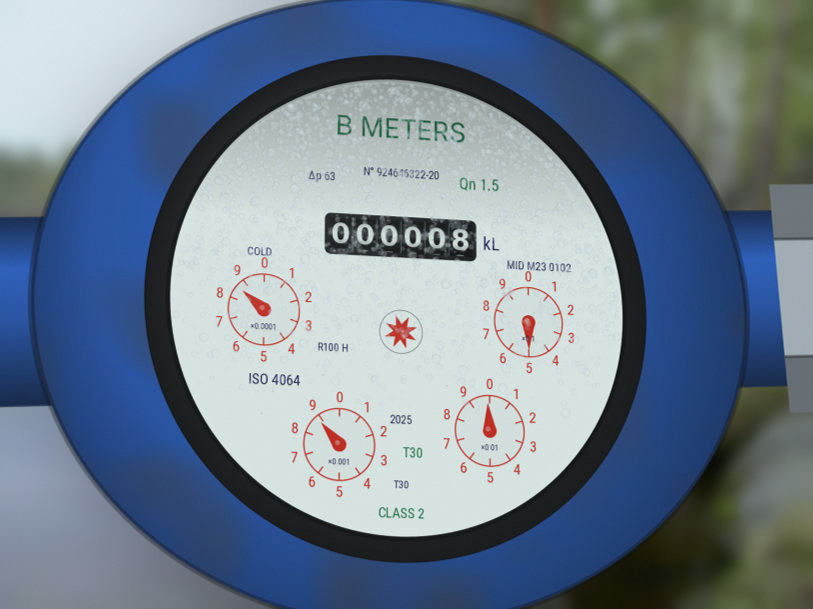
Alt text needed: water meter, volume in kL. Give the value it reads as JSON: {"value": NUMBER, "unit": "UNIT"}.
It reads {"value": 8.4988, "unit": "kL"}
